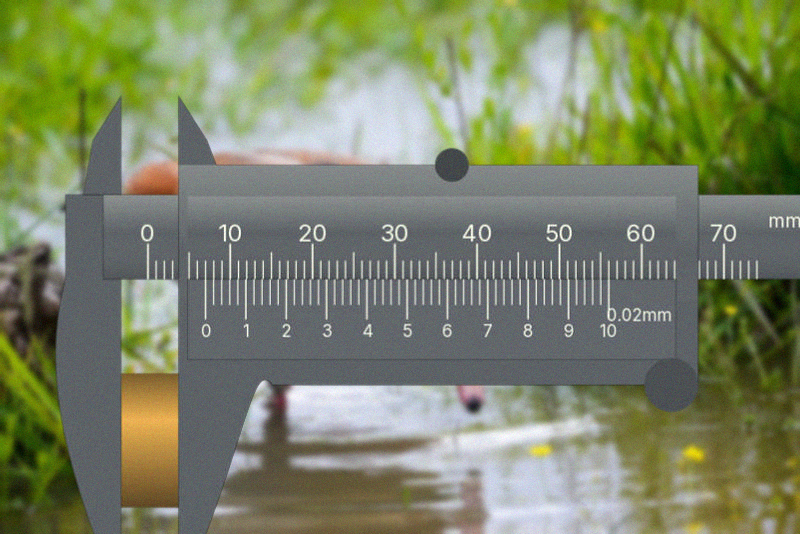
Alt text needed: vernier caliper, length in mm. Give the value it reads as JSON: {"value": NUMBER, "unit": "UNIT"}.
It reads {"value": 7.0, "unit": "mm"}
